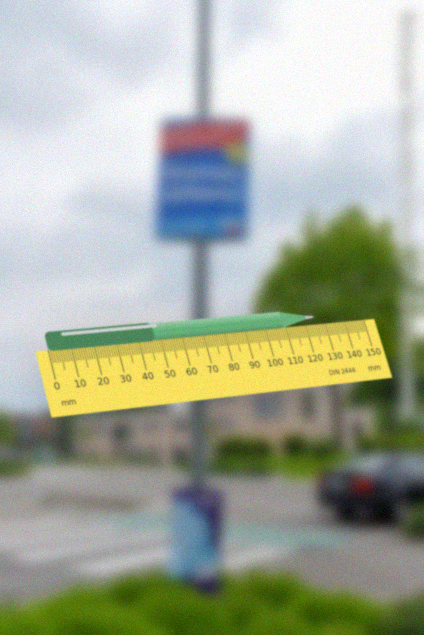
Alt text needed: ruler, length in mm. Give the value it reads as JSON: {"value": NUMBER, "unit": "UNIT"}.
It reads {"value": 125, "unit": "mm"}
